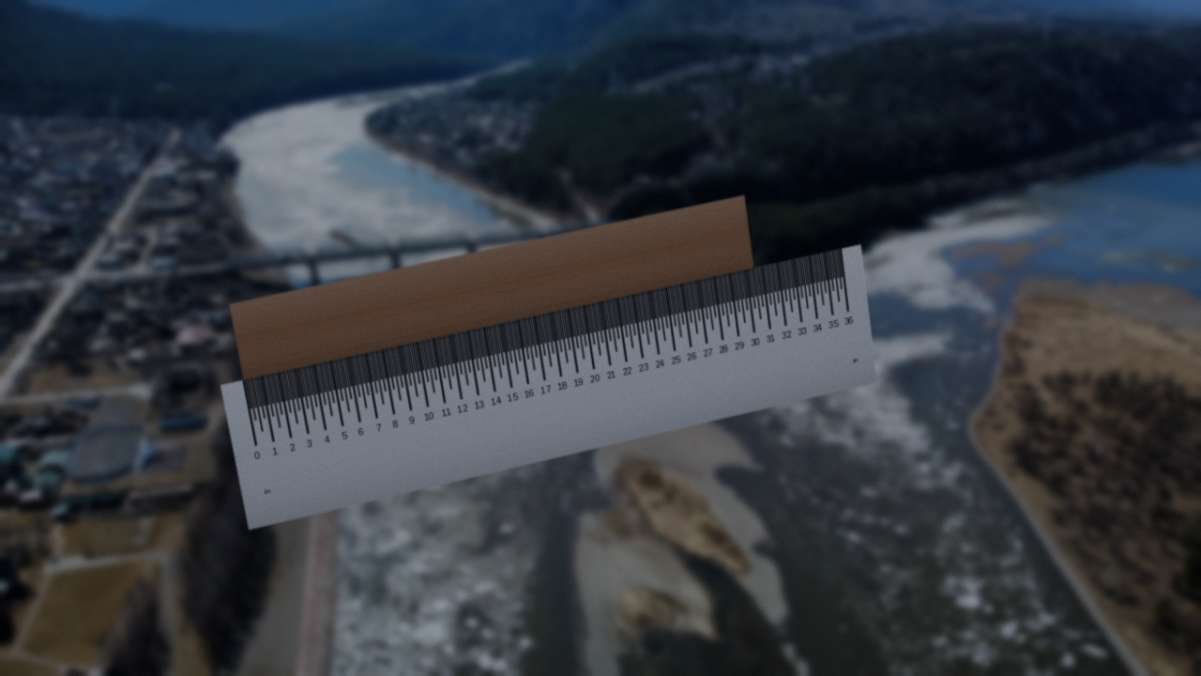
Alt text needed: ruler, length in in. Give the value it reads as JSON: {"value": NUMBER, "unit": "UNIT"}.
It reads {"value": 30.5, "unit": "in"}
